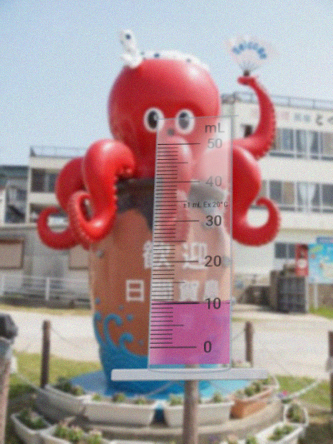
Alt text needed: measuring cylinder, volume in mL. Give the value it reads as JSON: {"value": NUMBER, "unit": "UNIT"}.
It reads {"value": 10, "unit": "mL"}
